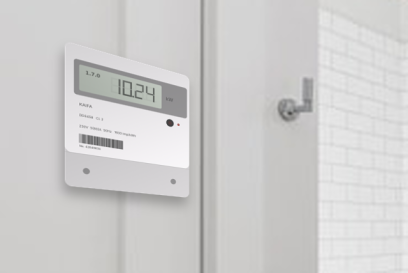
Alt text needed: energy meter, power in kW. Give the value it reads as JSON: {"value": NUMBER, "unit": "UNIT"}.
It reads {"value": 10.24, "unit": "kW"}
